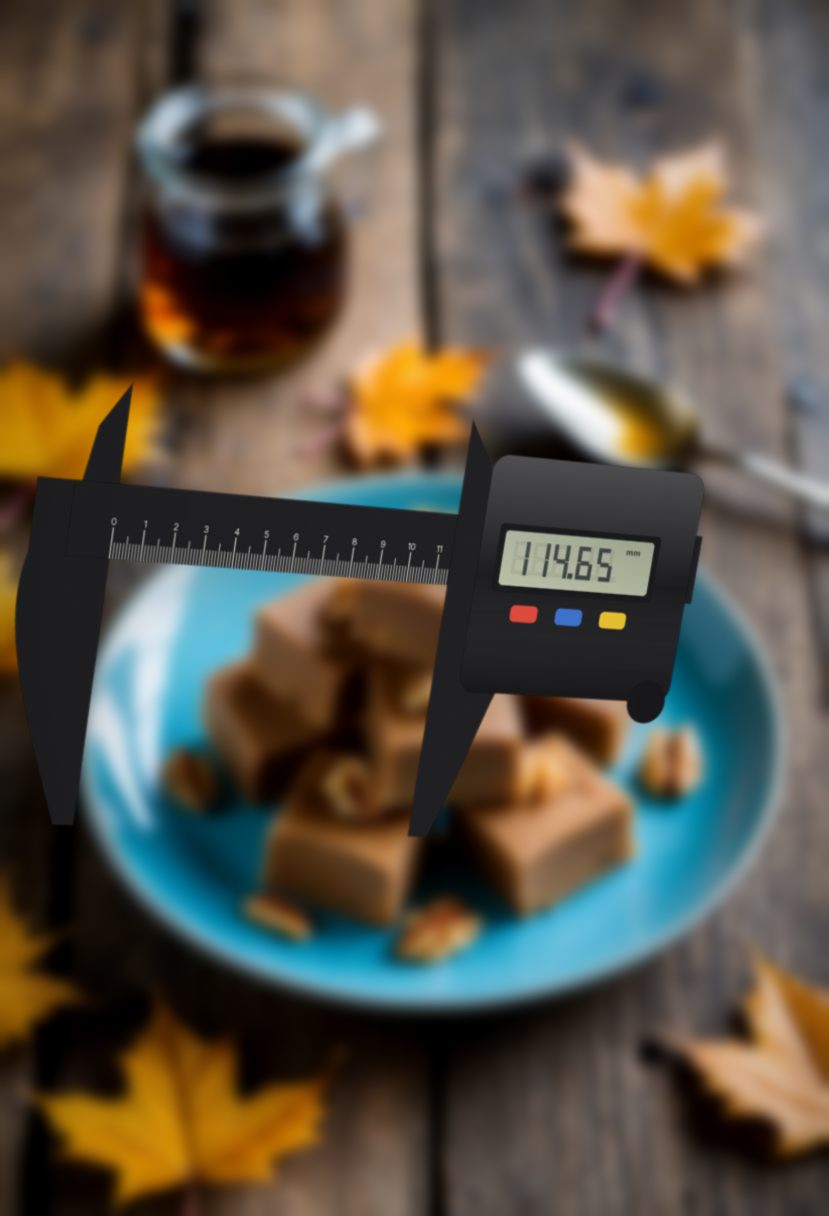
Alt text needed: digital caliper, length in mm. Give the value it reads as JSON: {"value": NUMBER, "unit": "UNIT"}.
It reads {"value": 114.65, "unit": "mm"}
